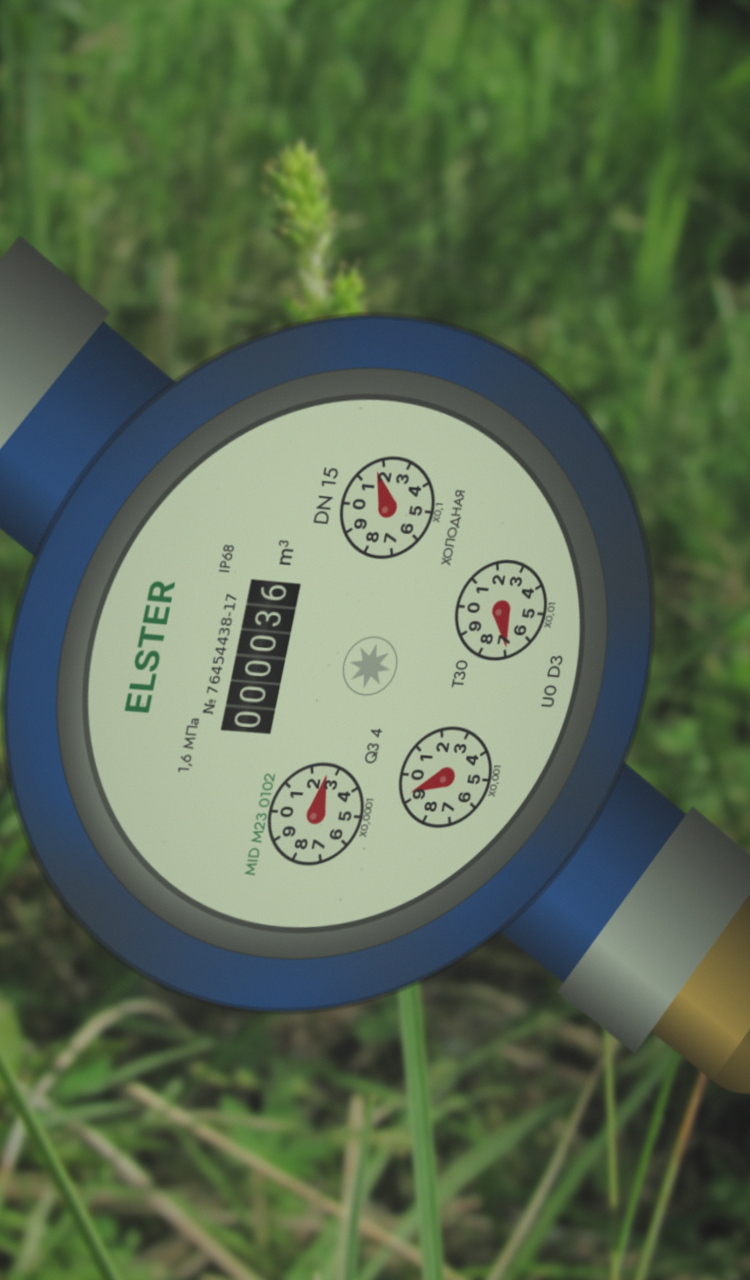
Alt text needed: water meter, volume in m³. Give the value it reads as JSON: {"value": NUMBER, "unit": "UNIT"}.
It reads {"value": 36.1692, "unit": "m³"}
